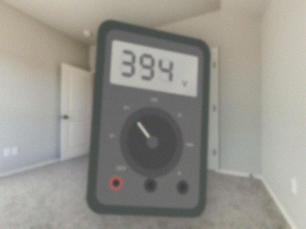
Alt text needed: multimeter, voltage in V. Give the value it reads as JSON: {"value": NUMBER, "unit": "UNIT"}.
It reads {"value": 394, "unit": "V"}
